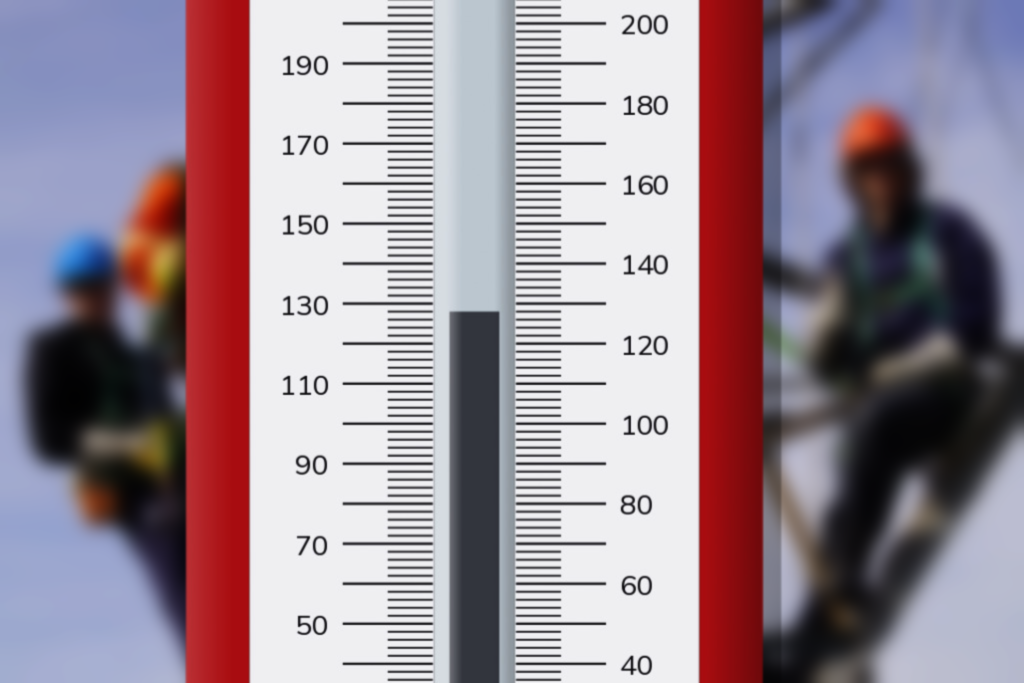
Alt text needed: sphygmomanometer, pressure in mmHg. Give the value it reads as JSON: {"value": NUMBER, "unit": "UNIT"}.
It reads {"value": 128, "unit": "mmHg"}
